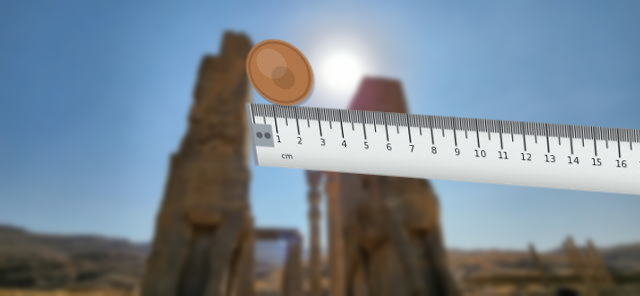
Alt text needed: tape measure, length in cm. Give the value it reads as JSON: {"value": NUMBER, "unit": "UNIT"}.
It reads {"value": 3, "unit": "cm"}
